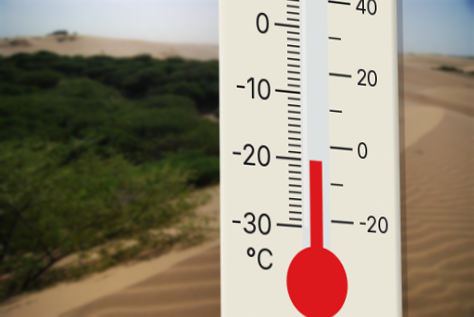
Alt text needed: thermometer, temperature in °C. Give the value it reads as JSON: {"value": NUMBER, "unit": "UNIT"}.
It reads {"value": -20, "unit": "°C"}
